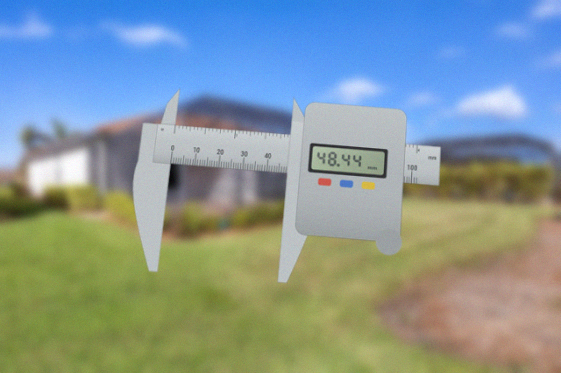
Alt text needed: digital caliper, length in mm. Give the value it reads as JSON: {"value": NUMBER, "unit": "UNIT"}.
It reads {"value": 48.44, "unit": "mm"}
